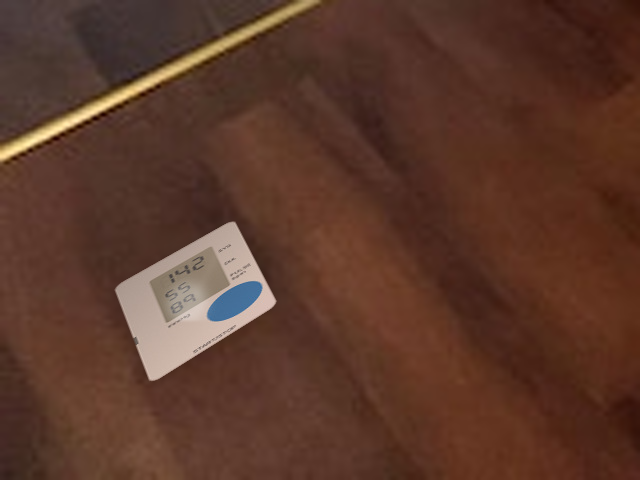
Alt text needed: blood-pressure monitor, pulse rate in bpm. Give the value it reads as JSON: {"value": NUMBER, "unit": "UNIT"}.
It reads {"value": 89, "unit": "bpm"}
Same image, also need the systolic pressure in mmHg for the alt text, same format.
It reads {"value": 142, "unit": "mmHg"}
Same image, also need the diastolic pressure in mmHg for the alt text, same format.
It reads {"value": 55, "unit": "mmHg"}
